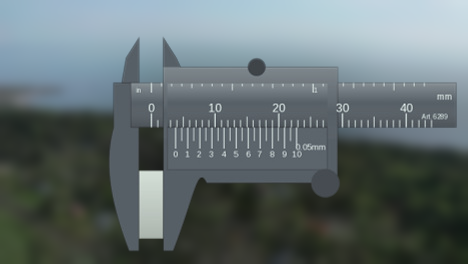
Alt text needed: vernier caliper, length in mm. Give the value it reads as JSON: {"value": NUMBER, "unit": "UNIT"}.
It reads {"value": 3.8, "unit": "mm"}
